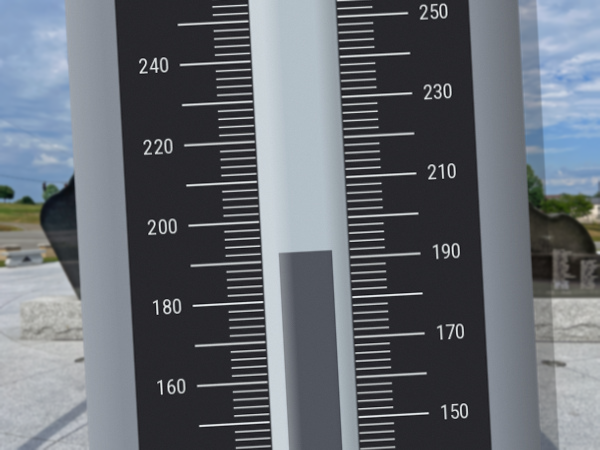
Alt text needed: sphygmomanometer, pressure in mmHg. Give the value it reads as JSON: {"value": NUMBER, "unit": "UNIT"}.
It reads {"value": 192, "unit": "mmHg"}
